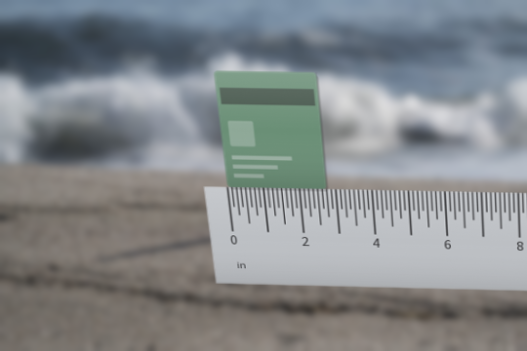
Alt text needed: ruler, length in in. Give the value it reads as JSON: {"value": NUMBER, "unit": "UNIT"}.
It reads {"value": 2.75, "unit": "in"}
